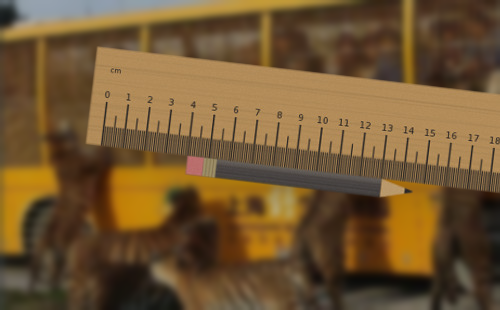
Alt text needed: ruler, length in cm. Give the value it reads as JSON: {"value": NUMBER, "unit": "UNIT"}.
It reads {"value": 10.5, "unit": "cm"}
